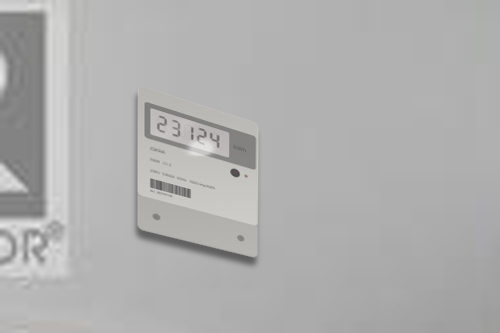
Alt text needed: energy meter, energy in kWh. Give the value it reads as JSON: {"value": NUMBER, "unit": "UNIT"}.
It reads {"value": 23124, "unit": "kWh"}
